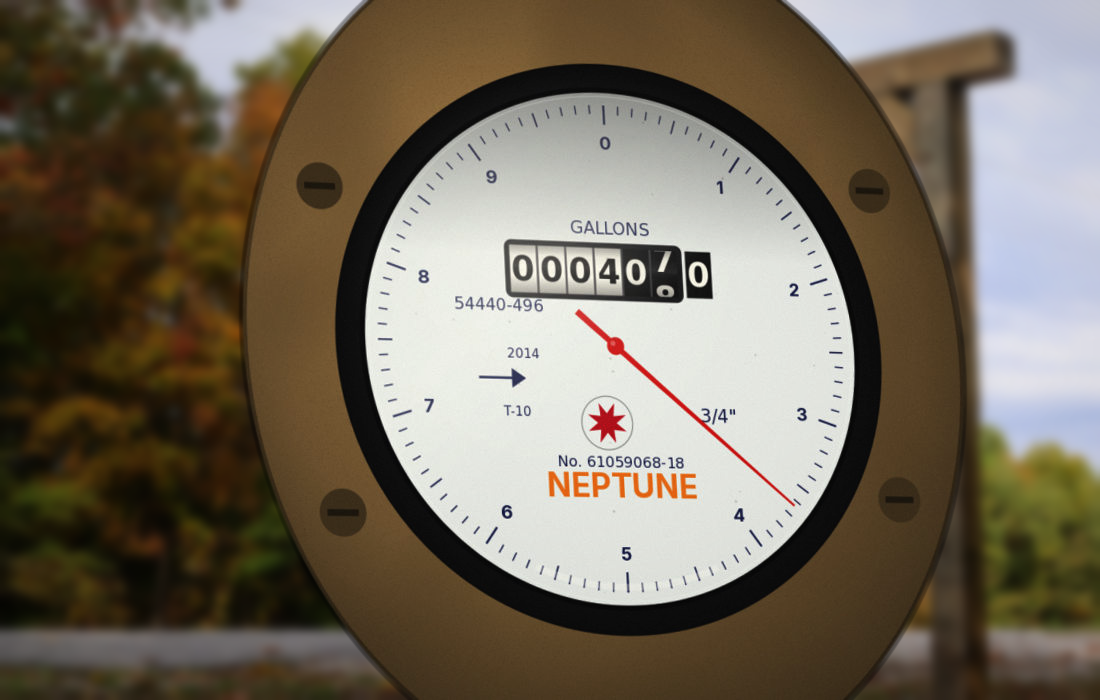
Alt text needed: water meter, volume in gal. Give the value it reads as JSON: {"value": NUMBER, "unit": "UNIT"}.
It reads {"value": 4073.6, "unit": "gal"}
